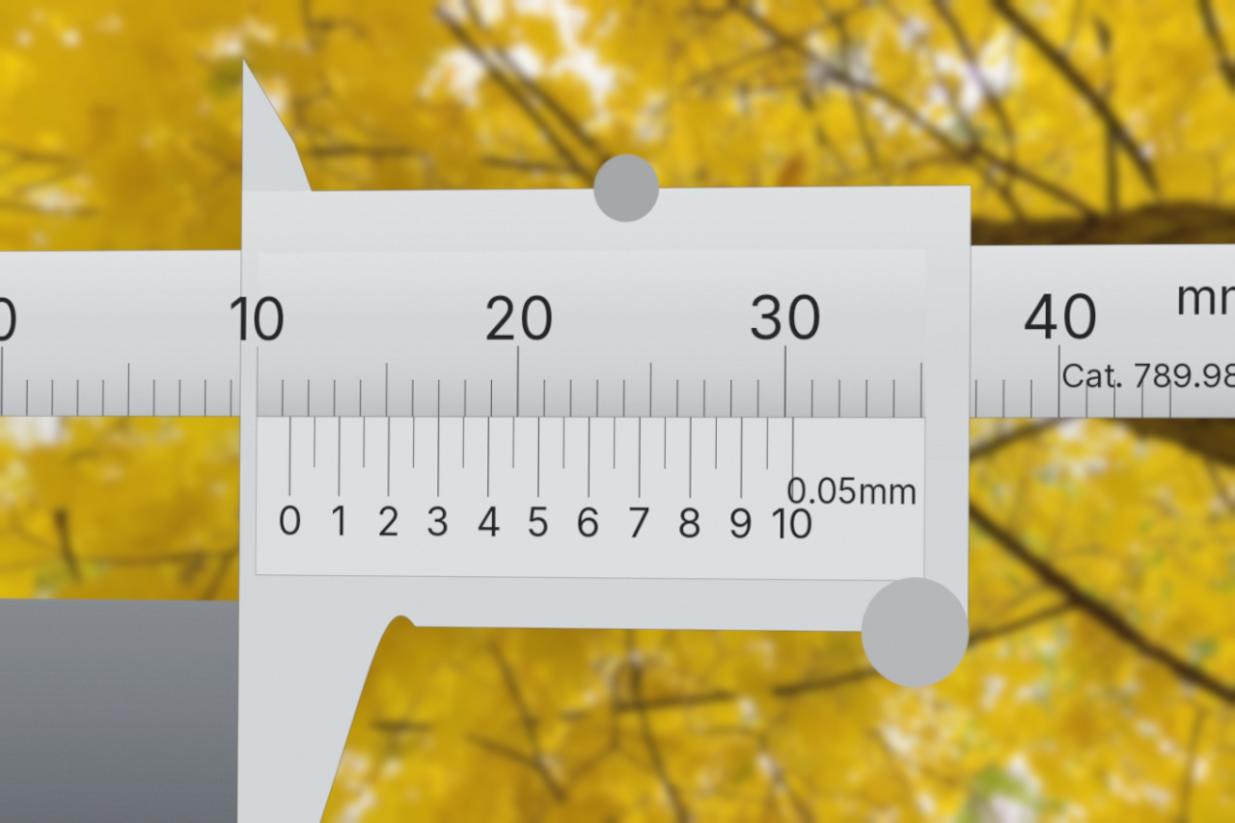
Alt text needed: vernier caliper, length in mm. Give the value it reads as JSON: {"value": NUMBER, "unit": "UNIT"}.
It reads {"value": 11.30, "unit": "mm"}
